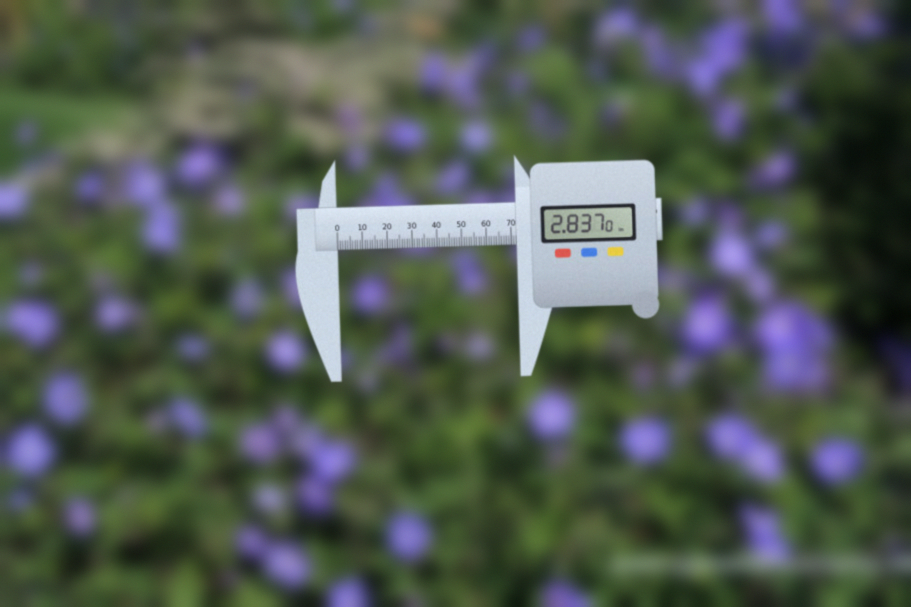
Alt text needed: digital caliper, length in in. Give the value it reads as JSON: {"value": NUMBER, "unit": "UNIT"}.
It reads {"value": 2.8370, "unit": "in"}
